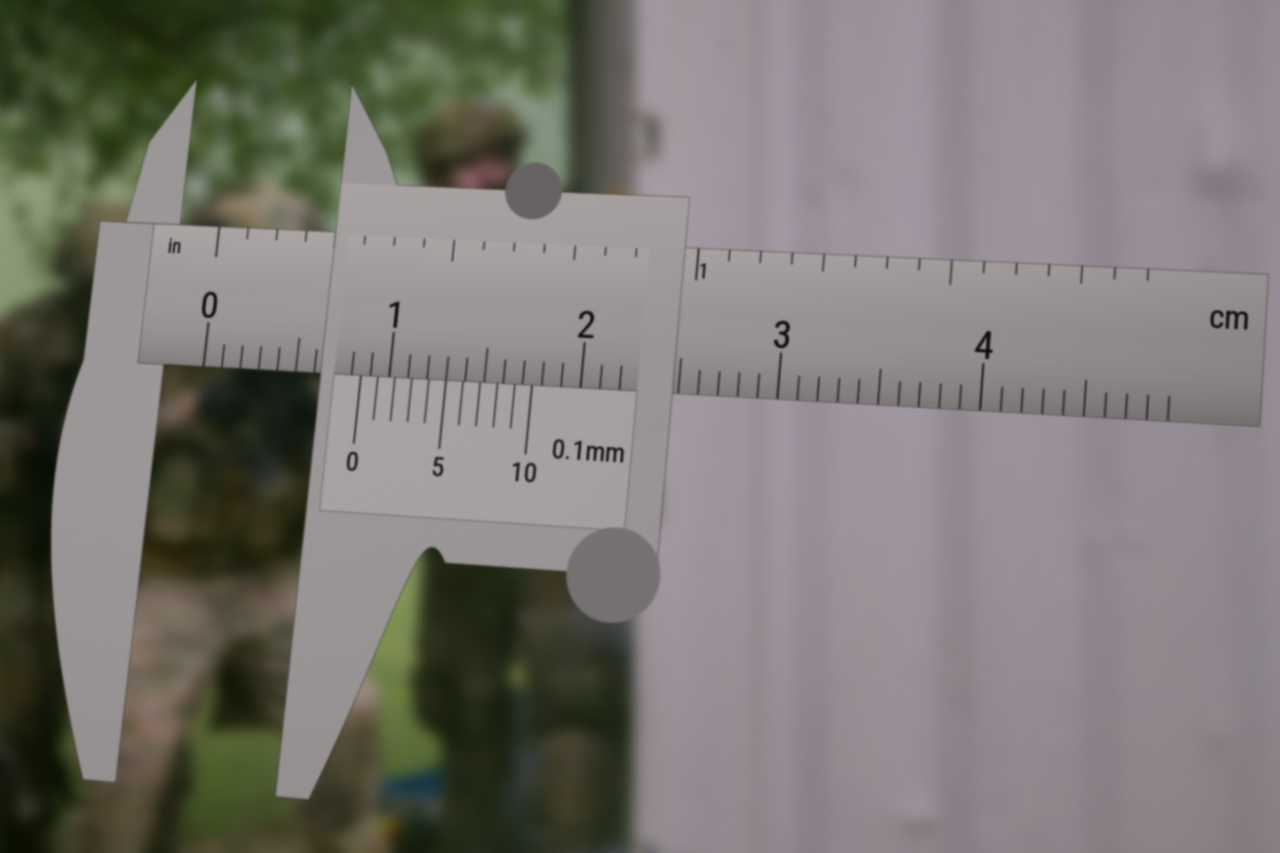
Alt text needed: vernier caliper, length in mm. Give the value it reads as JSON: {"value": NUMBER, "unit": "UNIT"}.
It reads {"value": 8.5, "unit": "mm"}
